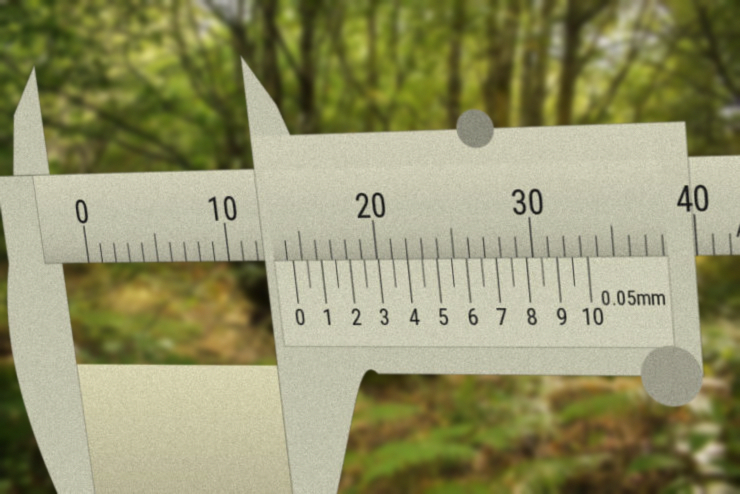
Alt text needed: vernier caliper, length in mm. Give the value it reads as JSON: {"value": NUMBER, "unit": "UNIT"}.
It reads {"value": 14.4, "unit": "mm"}
